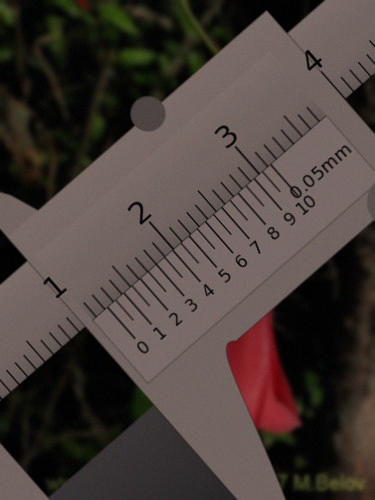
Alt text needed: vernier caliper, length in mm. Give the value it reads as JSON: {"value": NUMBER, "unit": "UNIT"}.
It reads {"value": 12.3, "unit": "mm"}
